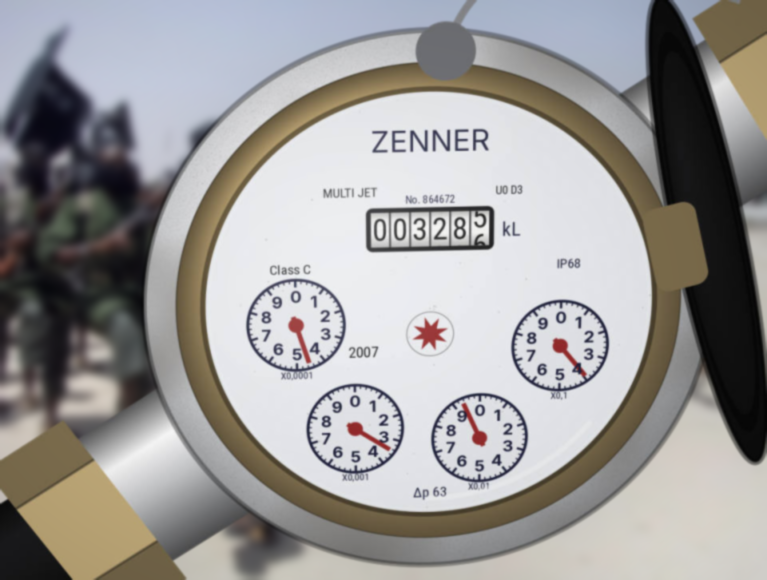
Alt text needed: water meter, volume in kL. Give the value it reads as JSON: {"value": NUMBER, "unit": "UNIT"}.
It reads {"value": 3285.3934, "unit": "kL"}
